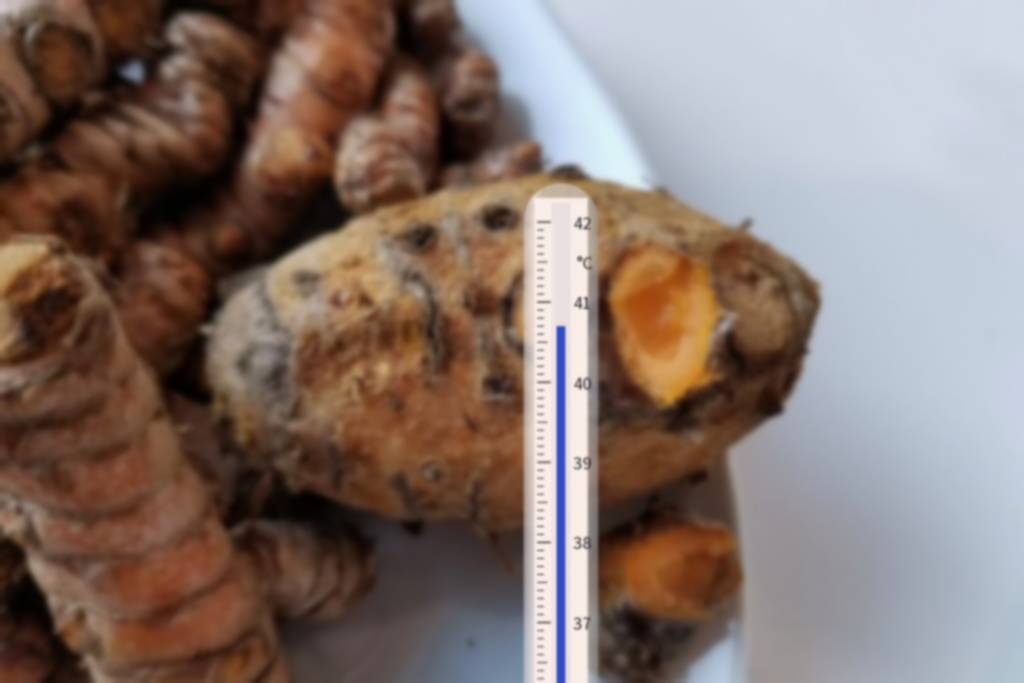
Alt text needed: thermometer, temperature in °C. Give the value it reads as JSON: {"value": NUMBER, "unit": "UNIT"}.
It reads {"value": 40.7, "unit": "°C"}
